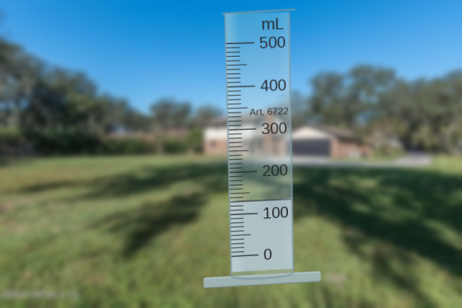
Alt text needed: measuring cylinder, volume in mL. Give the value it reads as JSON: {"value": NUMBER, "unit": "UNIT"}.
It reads {"value": 130, "unit": "mL"}
